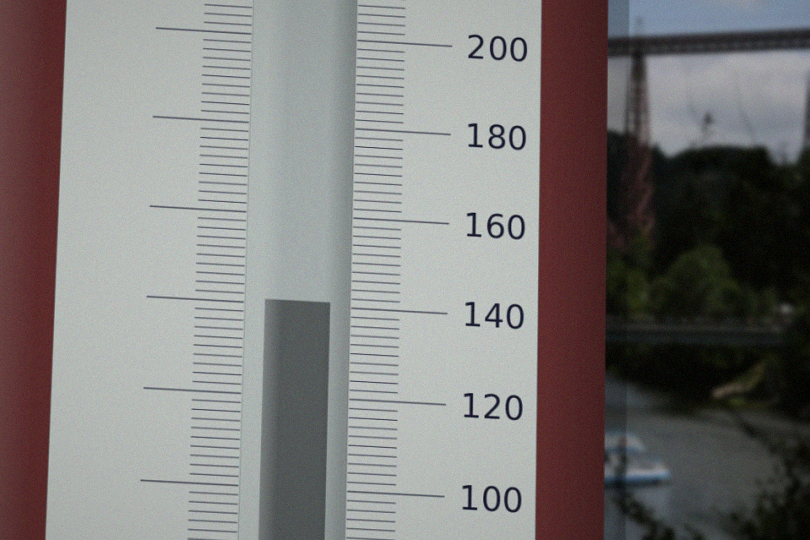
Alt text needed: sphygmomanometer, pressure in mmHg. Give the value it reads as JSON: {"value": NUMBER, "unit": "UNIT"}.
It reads {"value": 141, "unit": "mmHg"}
